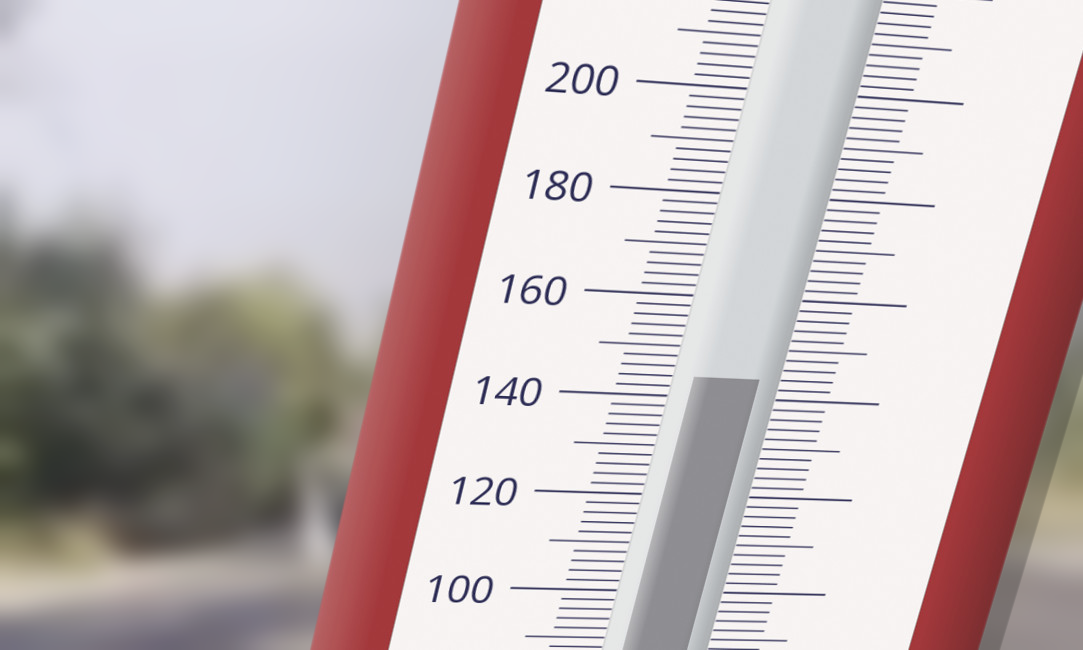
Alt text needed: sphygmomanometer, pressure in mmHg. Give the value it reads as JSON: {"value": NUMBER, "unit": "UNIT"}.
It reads {"value": 144, "unit": "mmHg"}
